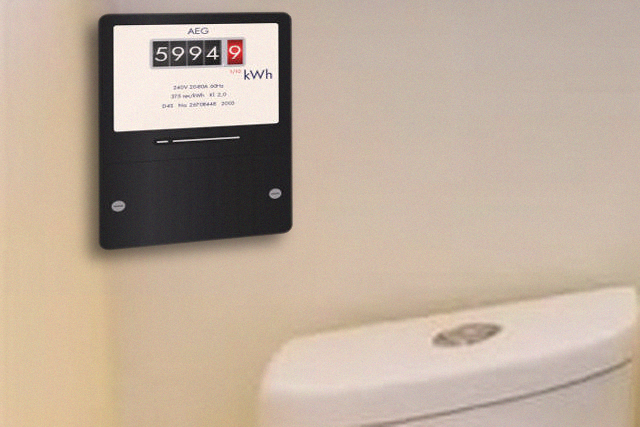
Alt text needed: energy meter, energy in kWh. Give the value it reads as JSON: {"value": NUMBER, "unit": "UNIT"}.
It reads {"value": 5994.9, "unit": "kWh"}
